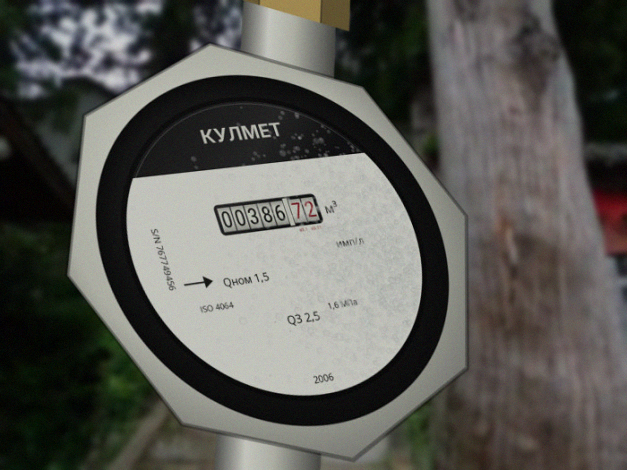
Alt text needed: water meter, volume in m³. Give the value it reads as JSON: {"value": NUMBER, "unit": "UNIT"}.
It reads {"value": 386.72, "unit": "m³"}
